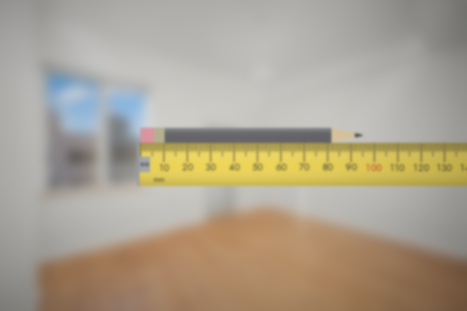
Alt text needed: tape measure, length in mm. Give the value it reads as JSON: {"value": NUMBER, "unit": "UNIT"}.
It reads {"value": 95, "unit": "mm"}
